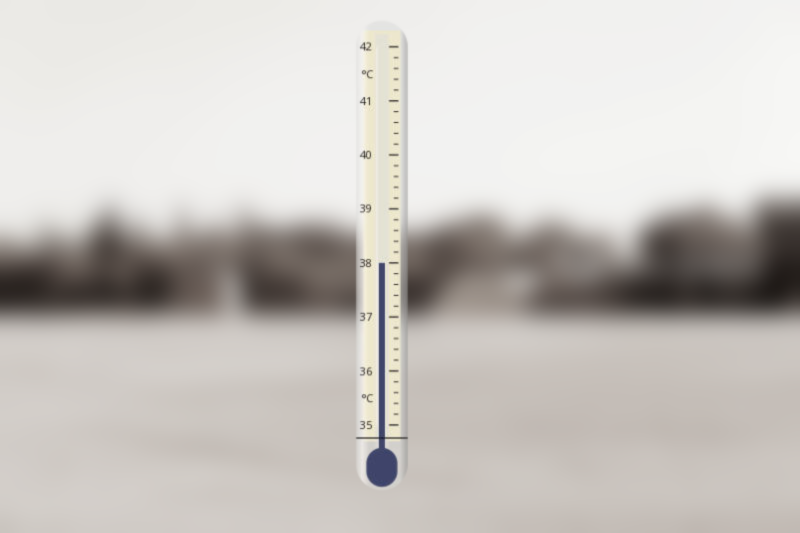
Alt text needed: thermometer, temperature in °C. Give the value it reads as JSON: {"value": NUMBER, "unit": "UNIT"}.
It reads {"value": 38, "unit": "°C"}
